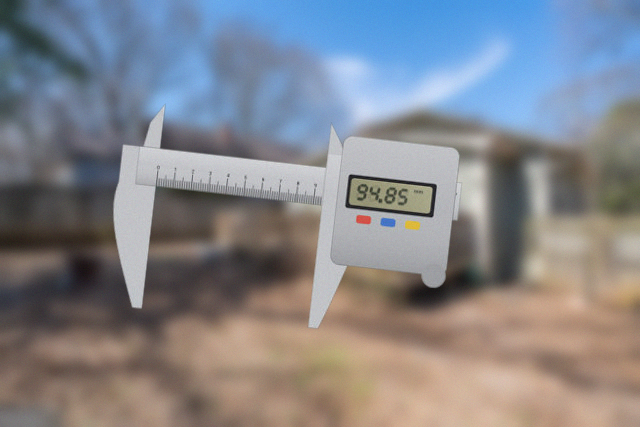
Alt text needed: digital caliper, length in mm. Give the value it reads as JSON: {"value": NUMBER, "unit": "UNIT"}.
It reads {"value": 94.85, "unit": "mm"}
